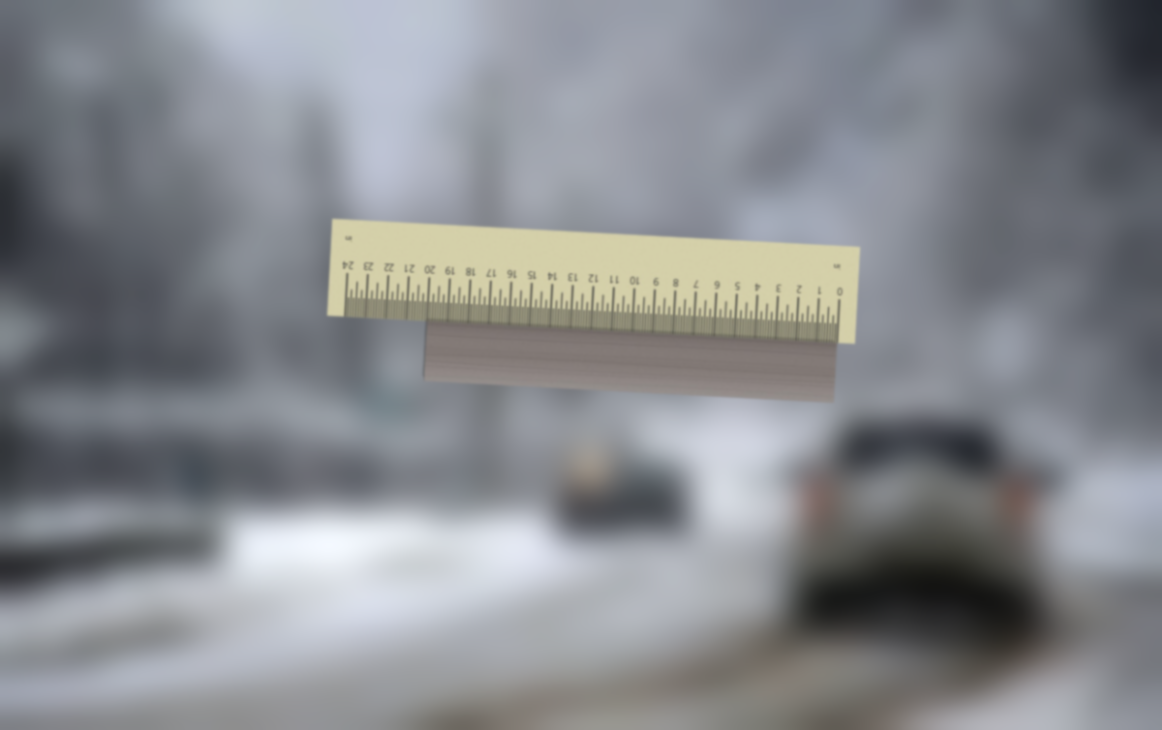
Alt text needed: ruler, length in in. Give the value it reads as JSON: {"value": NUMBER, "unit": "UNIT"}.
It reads {"value": 20, "unit": "in"}
